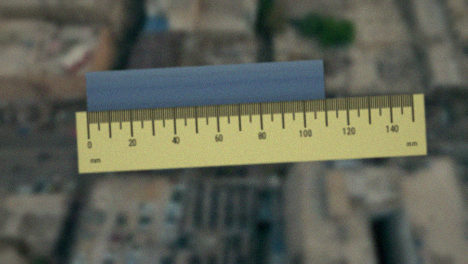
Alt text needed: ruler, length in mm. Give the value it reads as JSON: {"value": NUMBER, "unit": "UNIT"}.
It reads {"value": 110, "unit": "mm"}
